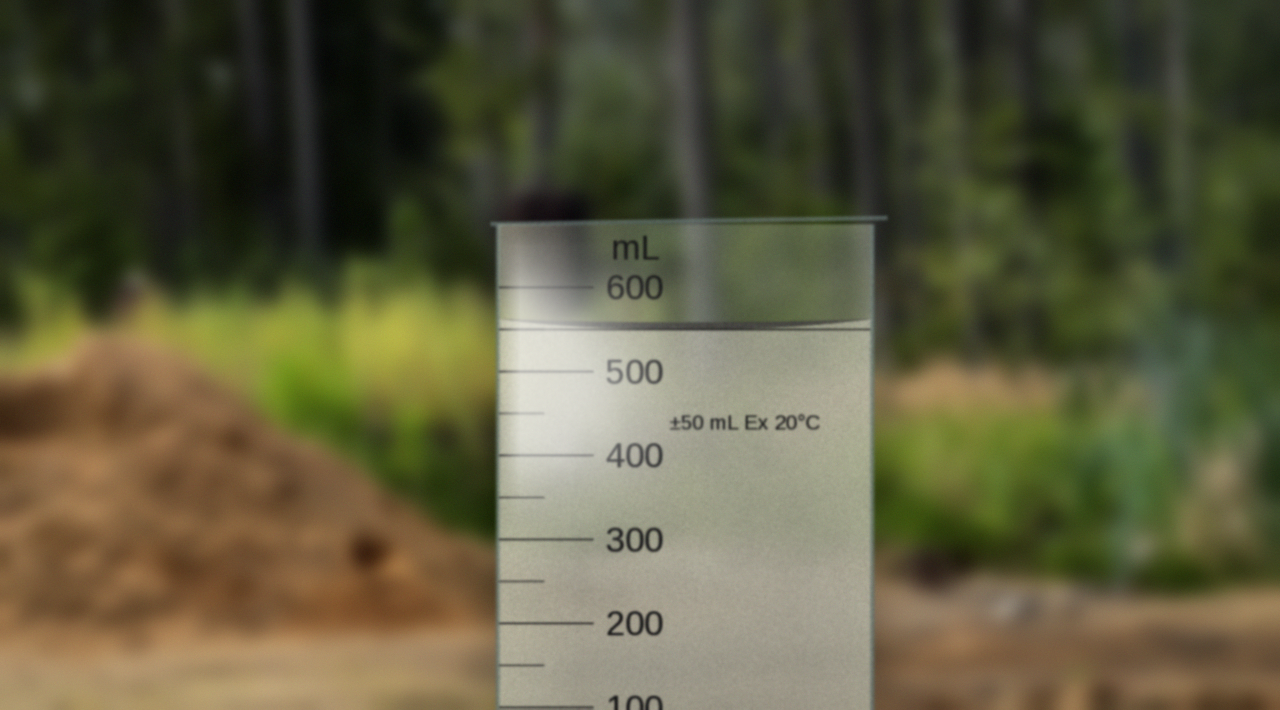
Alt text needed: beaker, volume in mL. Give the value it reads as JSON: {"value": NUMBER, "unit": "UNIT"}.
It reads {"value": 550, "unit": "mL"}
